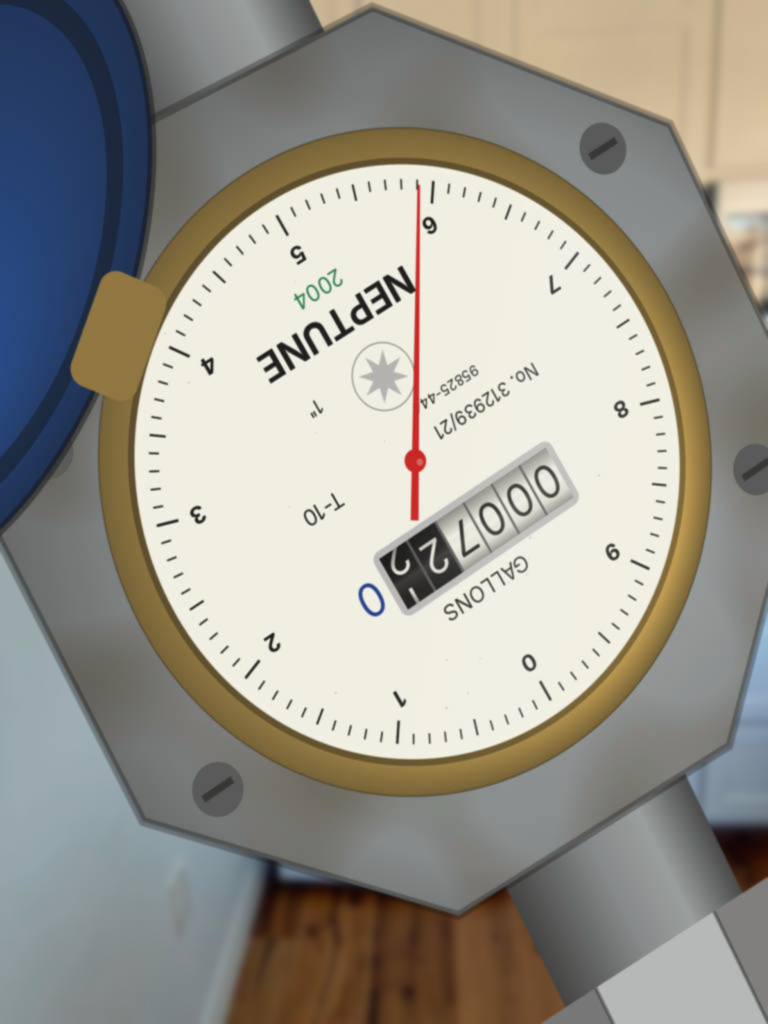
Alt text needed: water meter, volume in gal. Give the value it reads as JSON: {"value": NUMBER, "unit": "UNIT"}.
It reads {"value": 7215.9, "unit": "gal"}
